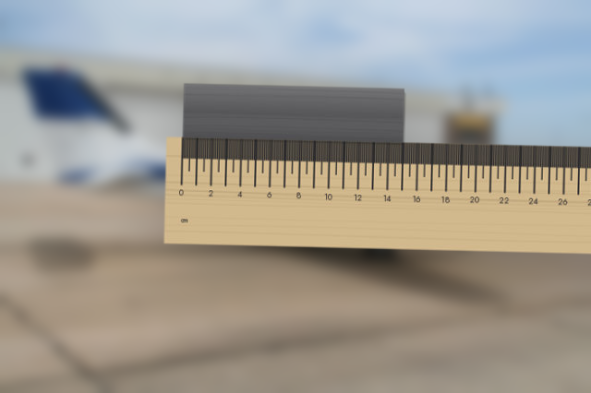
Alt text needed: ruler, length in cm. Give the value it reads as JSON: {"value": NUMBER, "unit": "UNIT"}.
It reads {"value": 15, "unit": "cm"}
